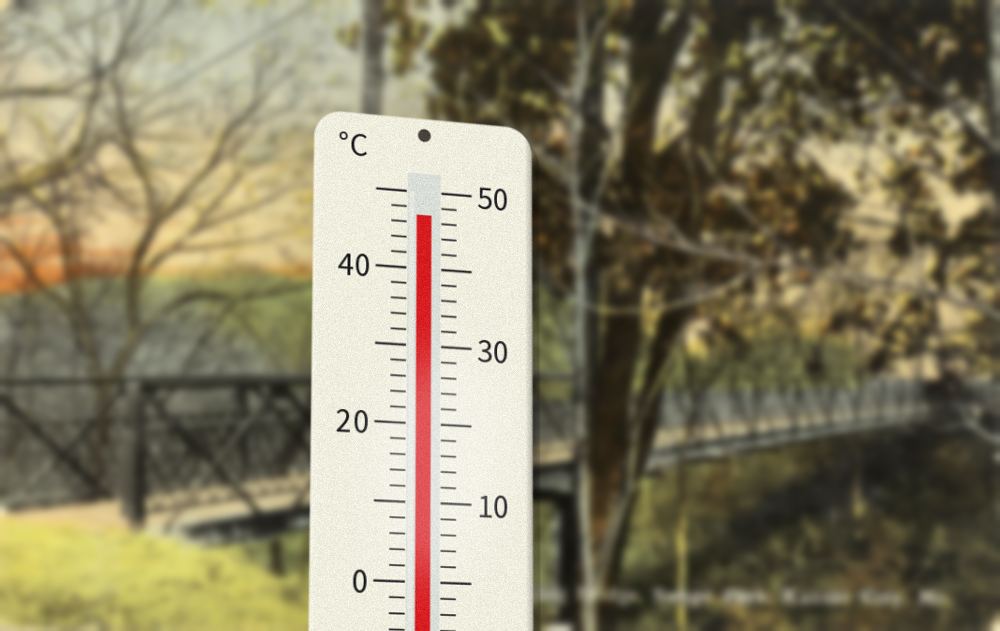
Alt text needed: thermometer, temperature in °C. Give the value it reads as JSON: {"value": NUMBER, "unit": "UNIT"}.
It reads {"value": 47, "unit": "°C"}
